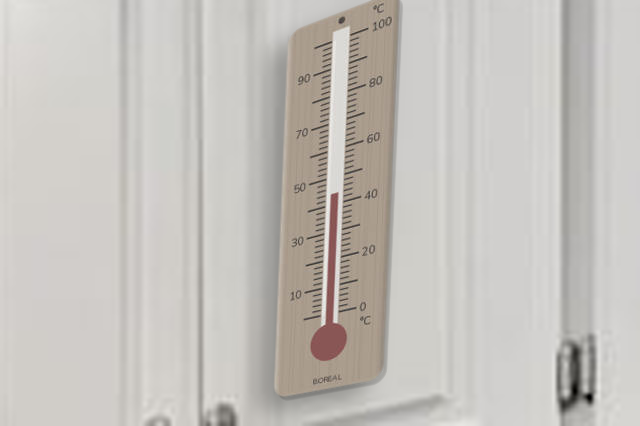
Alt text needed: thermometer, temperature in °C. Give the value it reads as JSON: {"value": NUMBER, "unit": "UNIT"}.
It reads {"value": 44, "unit": "°C"}
